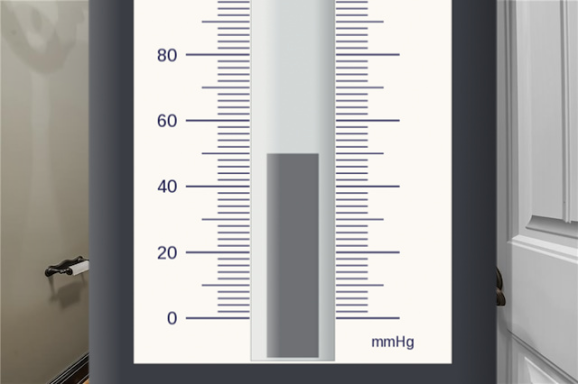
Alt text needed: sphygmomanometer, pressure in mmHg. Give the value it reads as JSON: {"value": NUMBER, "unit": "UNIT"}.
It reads {"value": 50, "unit": "mmHg"}
